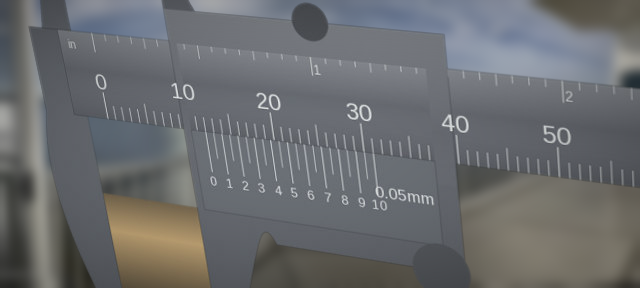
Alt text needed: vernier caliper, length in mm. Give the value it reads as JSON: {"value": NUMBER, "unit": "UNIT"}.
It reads {"value": 12.0, "unit": "mm"}
